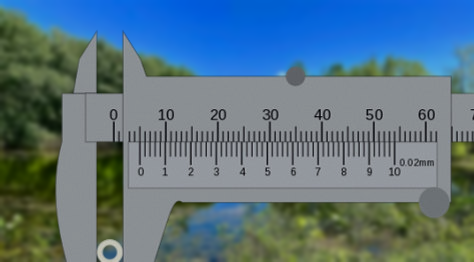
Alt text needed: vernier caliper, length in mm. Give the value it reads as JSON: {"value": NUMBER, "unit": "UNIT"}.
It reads {"value": 5.0, "unit": "mm"}
